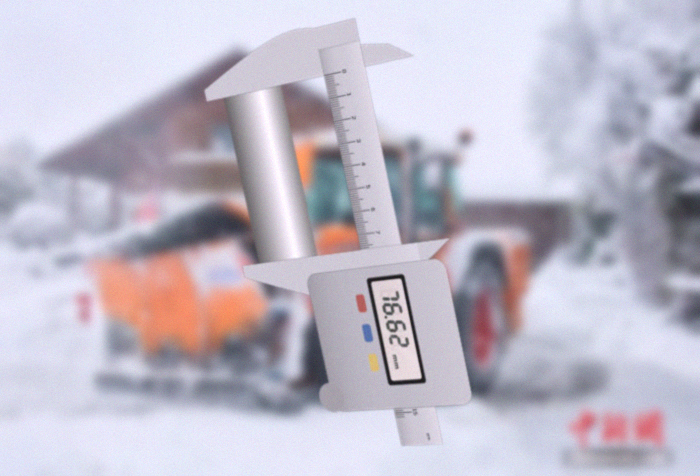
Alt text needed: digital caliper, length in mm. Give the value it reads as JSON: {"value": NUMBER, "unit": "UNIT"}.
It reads {"value": 76.62, "unit": "mm"}
